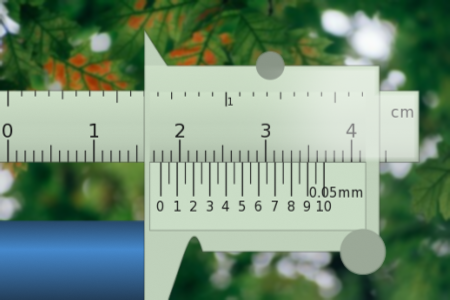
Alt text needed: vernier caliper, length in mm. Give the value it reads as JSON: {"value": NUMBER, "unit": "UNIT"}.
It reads {"value": 17.8, "unit": "mm"}
